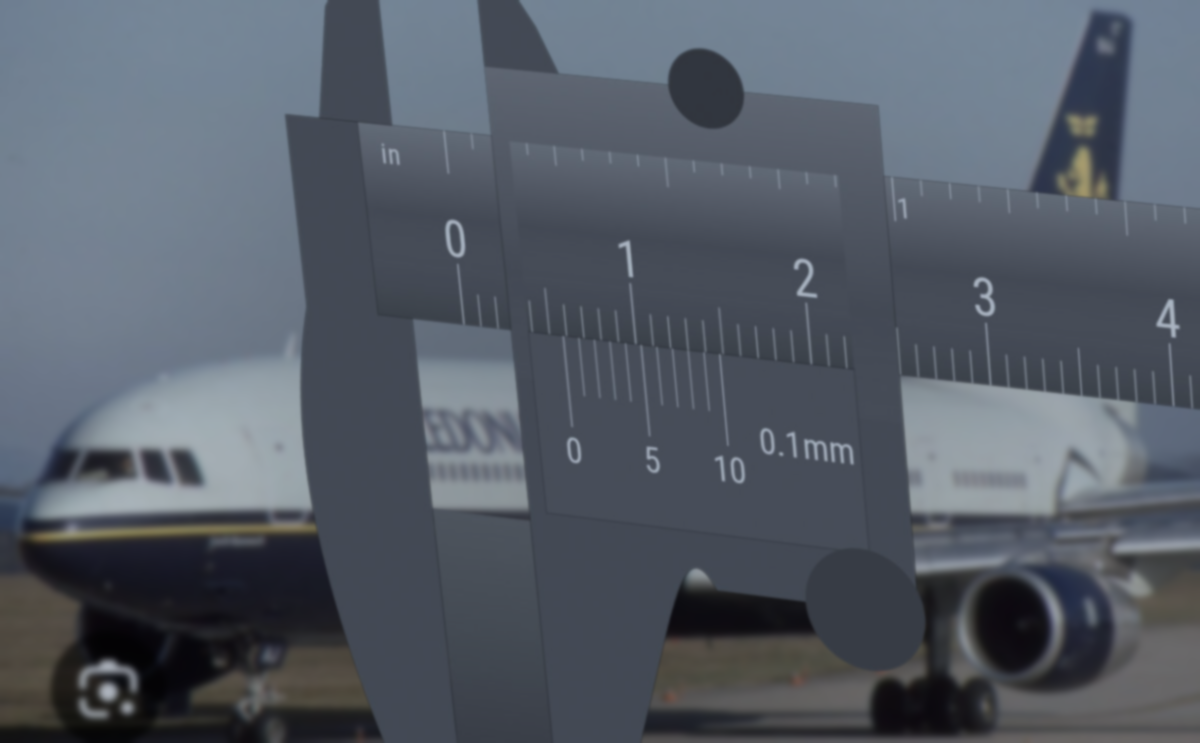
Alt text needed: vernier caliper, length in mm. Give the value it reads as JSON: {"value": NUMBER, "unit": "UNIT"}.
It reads {"value": 5.8, "unit": "mm"}
